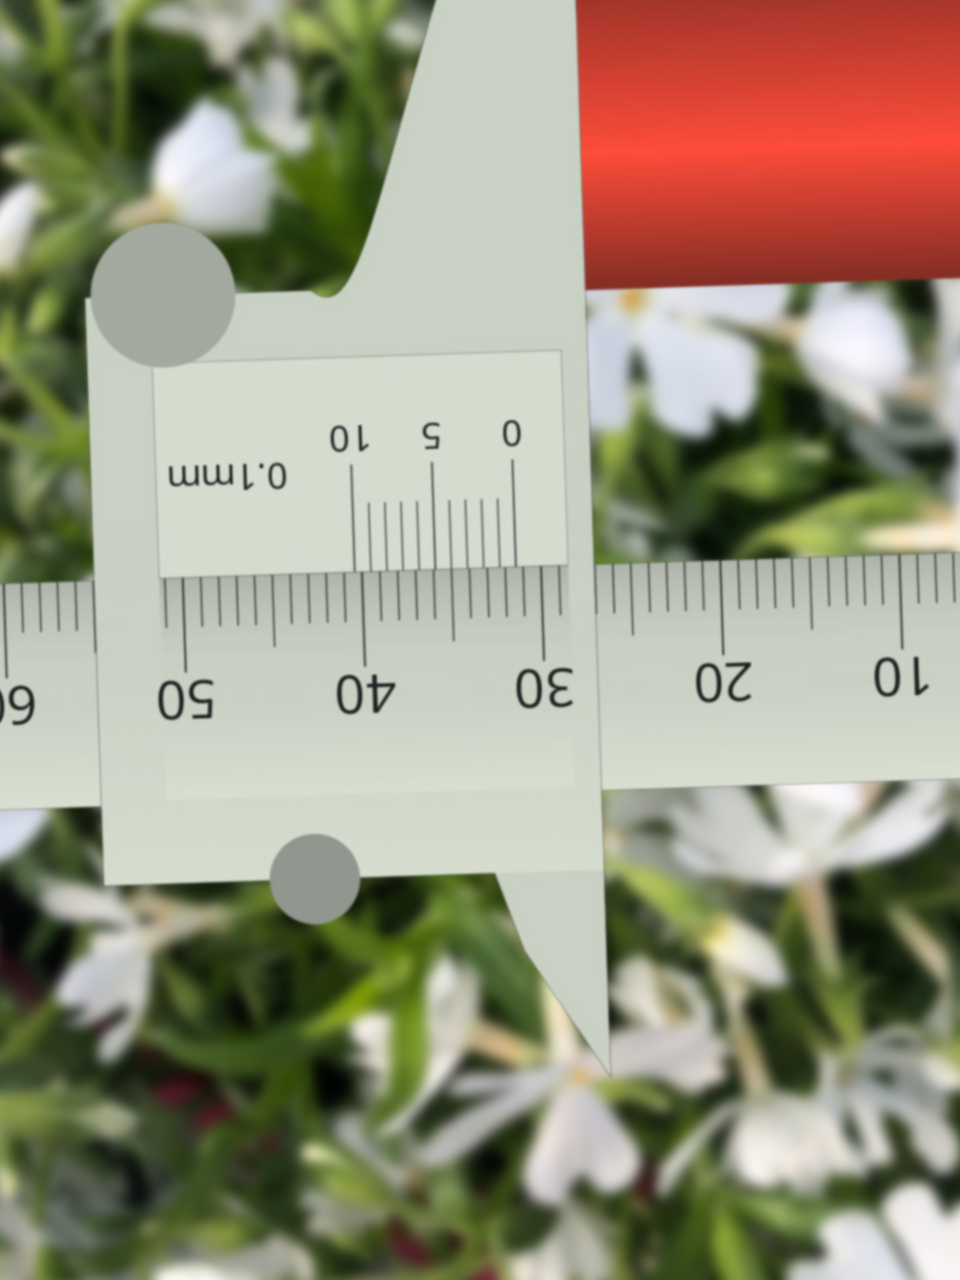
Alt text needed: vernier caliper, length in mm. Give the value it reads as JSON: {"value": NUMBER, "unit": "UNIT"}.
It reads {"value": 31.4, "unit": "mm"}
